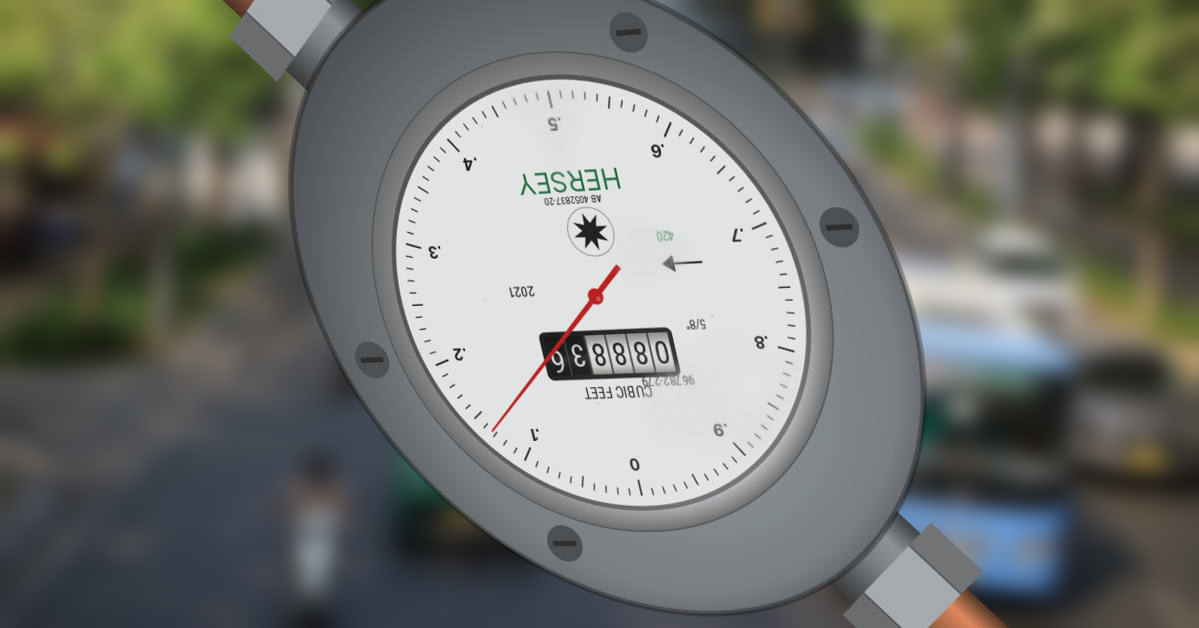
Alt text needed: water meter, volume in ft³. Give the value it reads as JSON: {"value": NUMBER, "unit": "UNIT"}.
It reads {"value": 88836.13, "unit": "ft³"}
